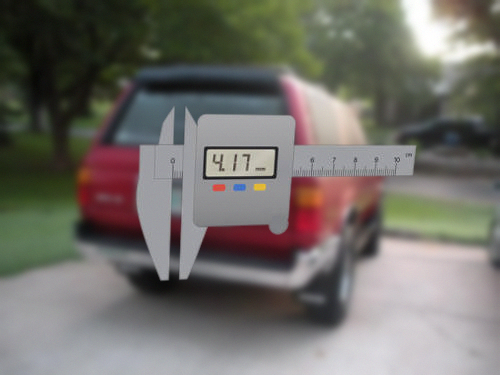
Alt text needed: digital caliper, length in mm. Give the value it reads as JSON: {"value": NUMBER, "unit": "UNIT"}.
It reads {"value": 4.17, "unit": "mm"}
